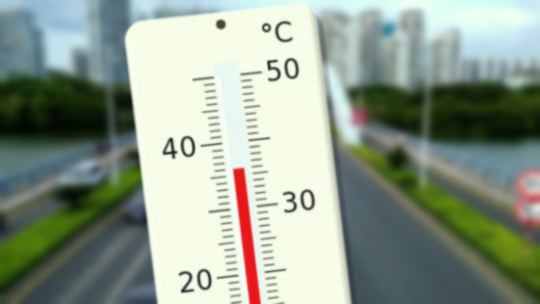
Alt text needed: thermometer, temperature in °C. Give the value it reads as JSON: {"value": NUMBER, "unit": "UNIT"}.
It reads {"value": 36, "unit": "°C"}
